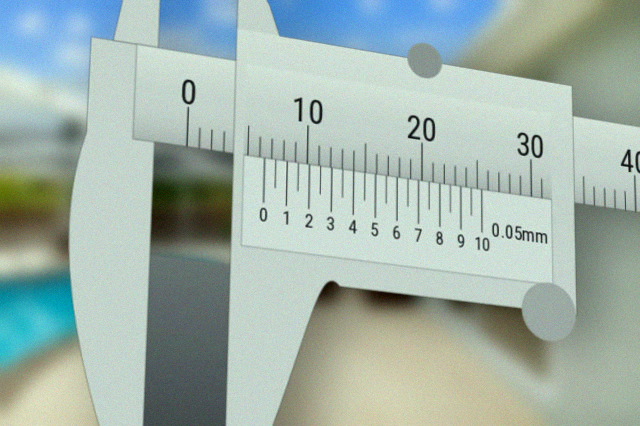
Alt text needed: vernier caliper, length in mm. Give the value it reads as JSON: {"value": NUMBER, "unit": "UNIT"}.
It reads {"value": 6.4, "unit": "mm"}
